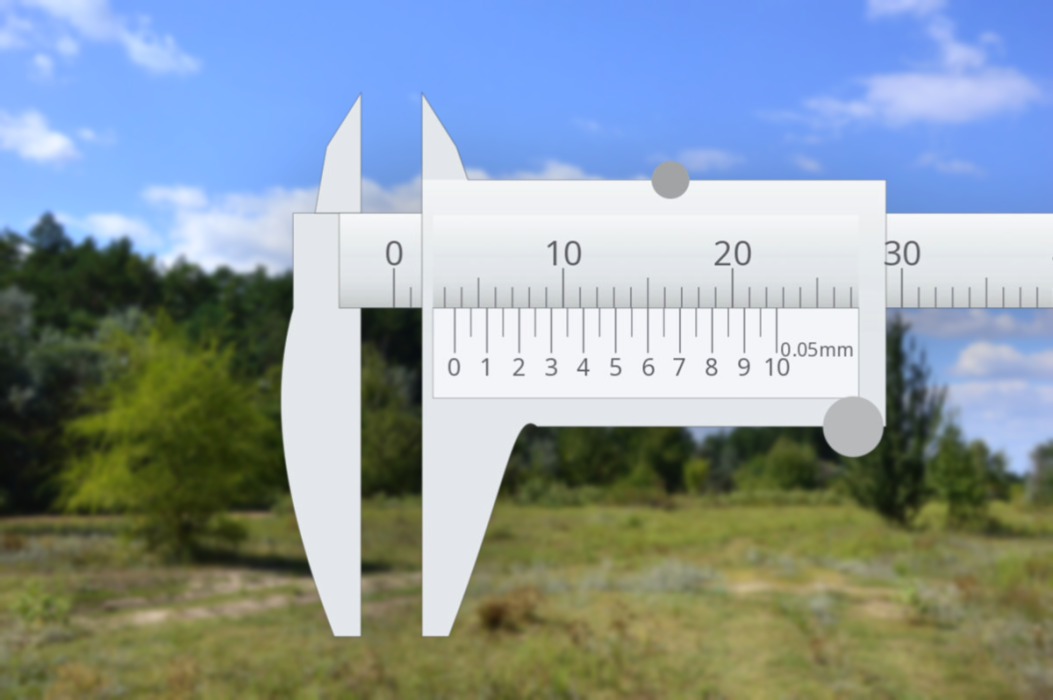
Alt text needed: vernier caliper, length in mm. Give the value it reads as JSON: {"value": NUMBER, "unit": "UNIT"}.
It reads {"value": 3.6, "unit": "mm"}
